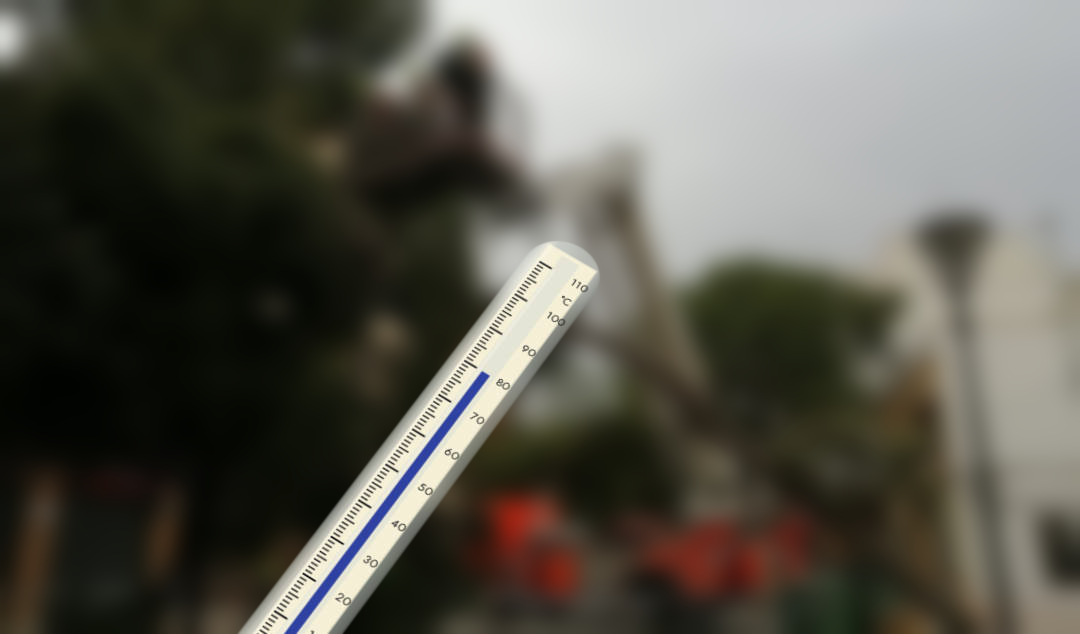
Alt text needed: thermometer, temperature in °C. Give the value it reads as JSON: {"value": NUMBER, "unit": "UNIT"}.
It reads {"value": 80, "unit": "°C"}
